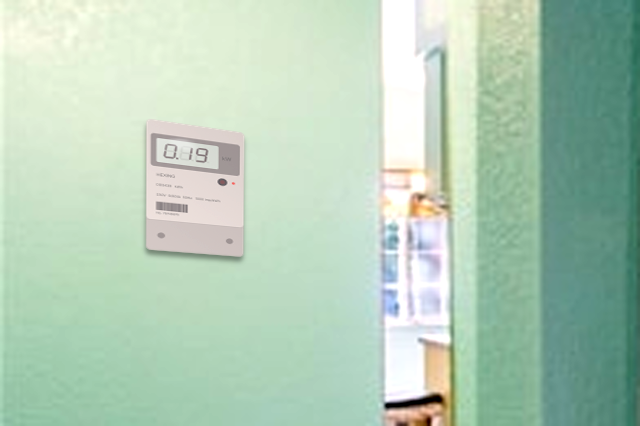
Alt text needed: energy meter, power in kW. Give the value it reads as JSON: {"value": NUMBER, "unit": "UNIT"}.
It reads {"value": 0.19, "unit": "kW"}
